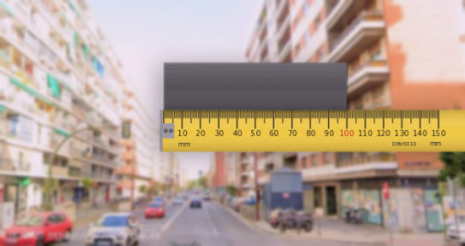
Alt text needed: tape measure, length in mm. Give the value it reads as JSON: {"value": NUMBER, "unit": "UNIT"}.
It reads {"value": 100, "unit": "mm"}
